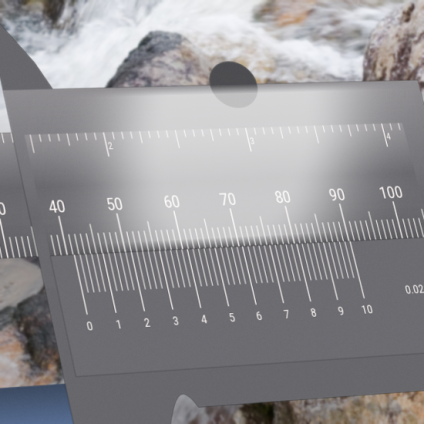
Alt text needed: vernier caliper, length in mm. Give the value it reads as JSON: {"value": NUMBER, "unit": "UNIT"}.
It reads {"value": 41.2, "unit": "mm"}
